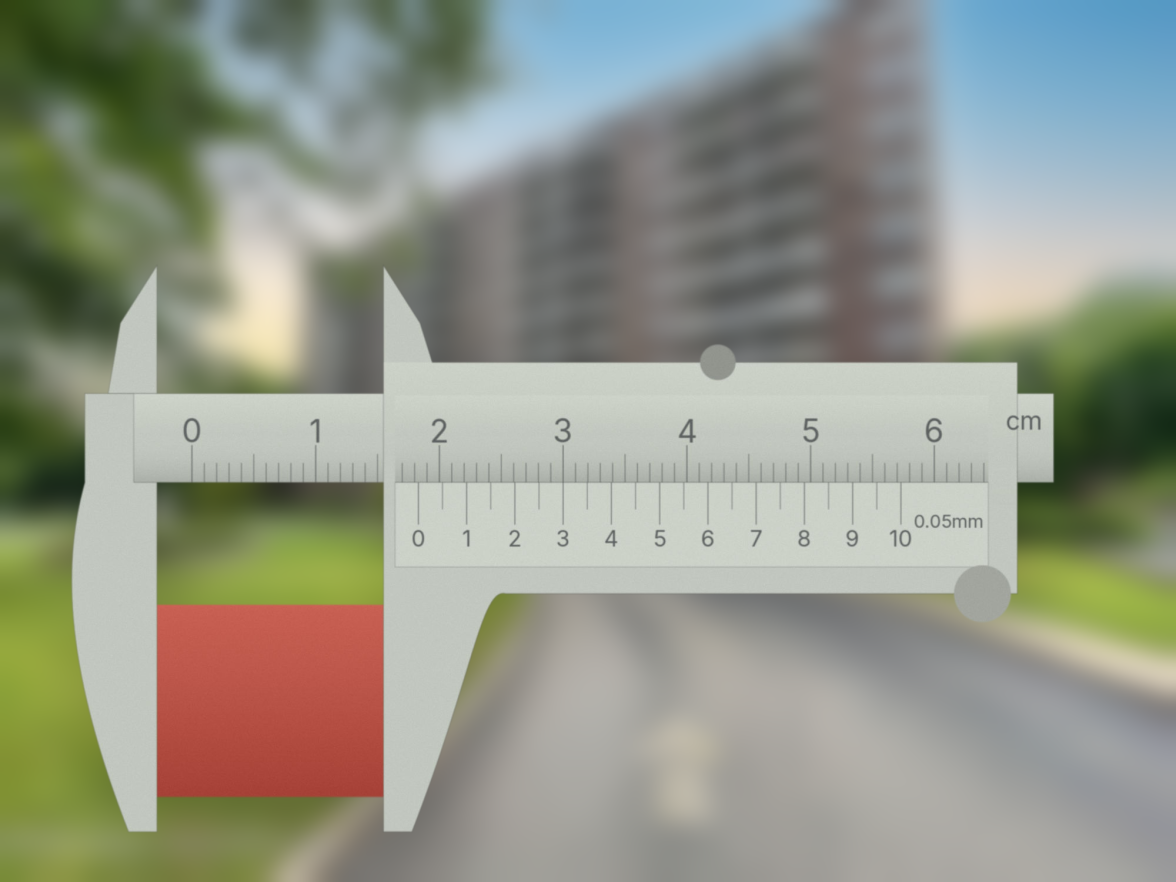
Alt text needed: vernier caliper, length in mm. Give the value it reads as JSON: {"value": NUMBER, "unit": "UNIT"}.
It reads {"value": 18.3, "unit": "mm"}
